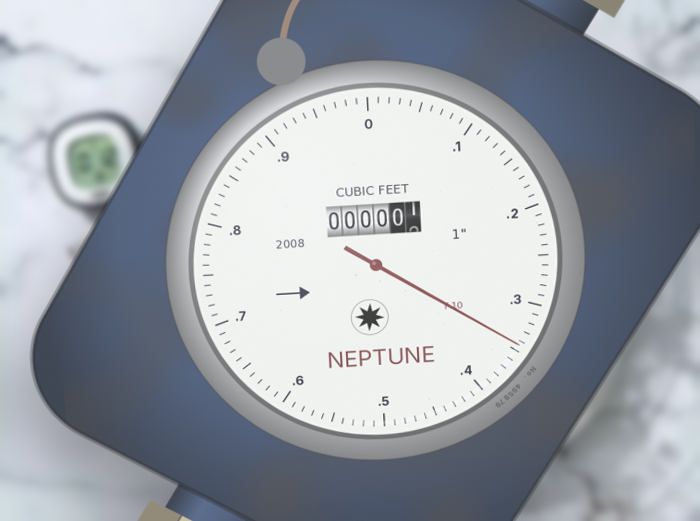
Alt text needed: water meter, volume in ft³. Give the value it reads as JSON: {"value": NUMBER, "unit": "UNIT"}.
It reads {"value": 1.34, "unit": "ft³"}
